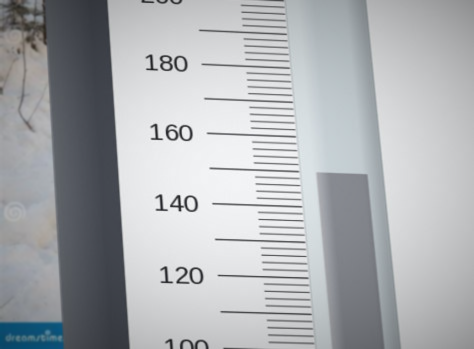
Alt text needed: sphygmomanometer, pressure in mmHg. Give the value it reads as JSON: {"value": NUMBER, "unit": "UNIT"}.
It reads {"value": 150, "unit": "mmHg"}
